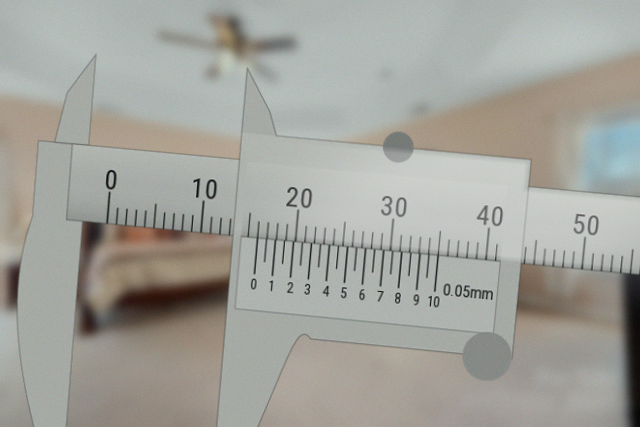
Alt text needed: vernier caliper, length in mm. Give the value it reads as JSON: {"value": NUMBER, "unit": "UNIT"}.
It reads {"value": 16.0, "unit": "mm"}
